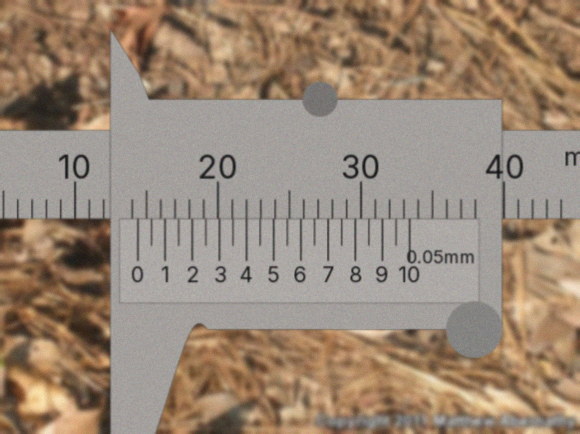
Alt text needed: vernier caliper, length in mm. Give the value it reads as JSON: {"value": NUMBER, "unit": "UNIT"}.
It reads {"value": 14.4, "unit": "mm"}
